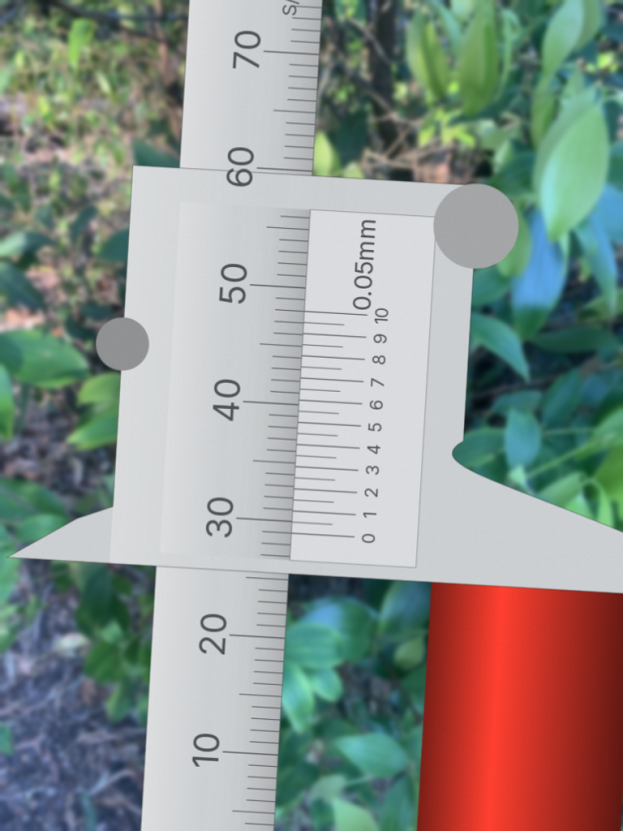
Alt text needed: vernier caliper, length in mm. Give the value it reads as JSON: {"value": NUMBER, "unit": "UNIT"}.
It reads {"value": 29.0, "unit": "mm"}
